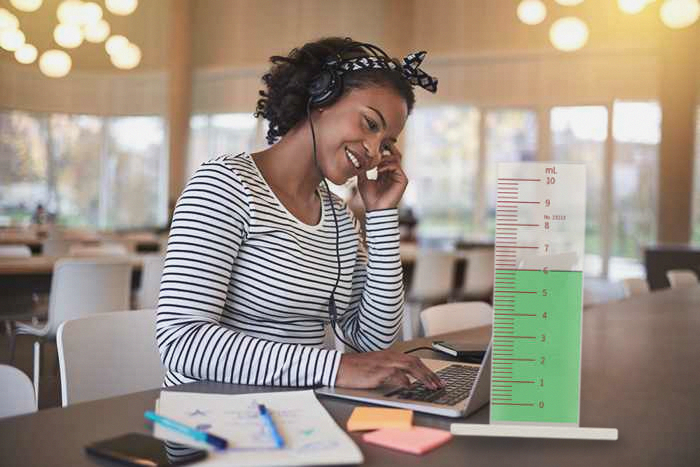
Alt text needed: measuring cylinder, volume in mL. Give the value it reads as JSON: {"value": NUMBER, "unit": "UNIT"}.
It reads {"value": 6, "unit": "mL"}
